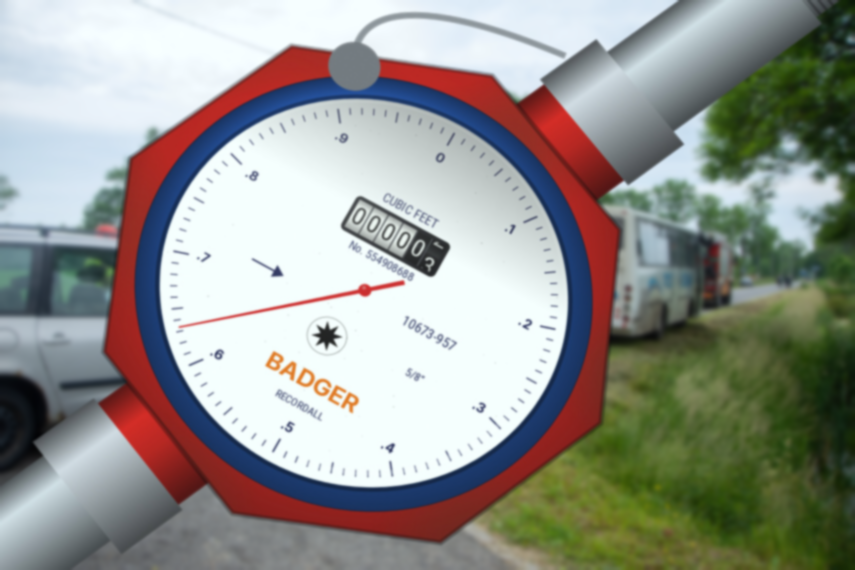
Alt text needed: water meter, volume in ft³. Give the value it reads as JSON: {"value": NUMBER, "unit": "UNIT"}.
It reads {"value": 2.63, "unit": "ft³"}
